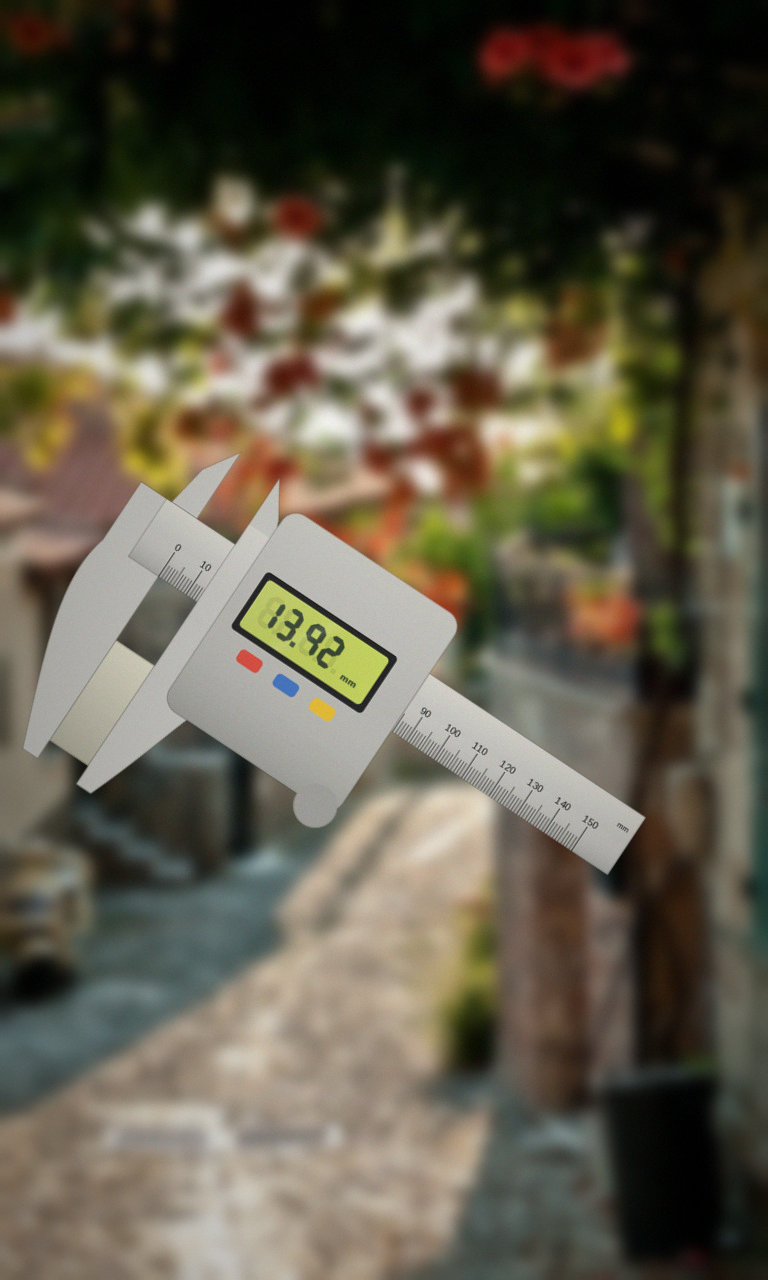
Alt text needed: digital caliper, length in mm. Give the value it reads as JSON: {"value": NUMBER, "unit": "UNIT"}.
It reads {"value": 13.92, "unit": "mm"}
